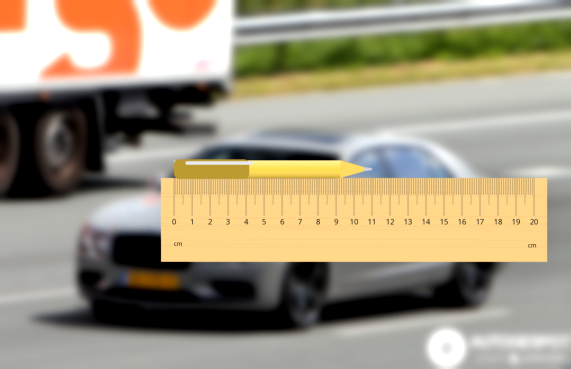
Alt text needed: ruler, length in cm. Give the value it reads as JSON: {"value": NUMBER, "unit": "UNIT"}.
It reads {"value": 11, "unit": "cm"}
